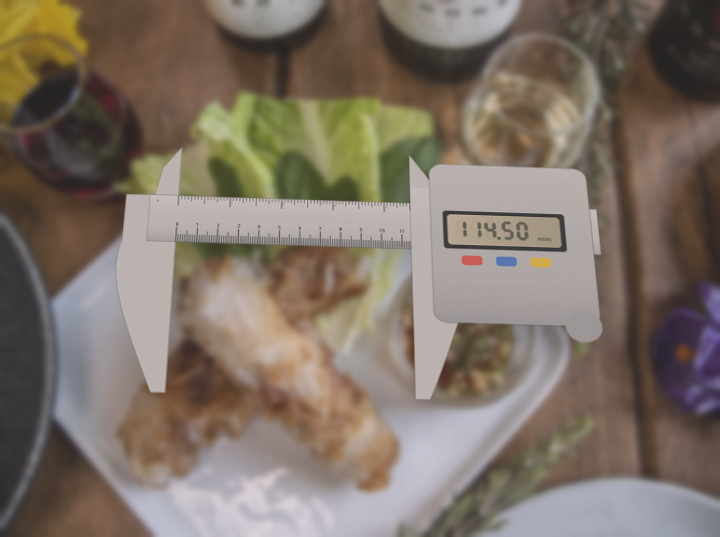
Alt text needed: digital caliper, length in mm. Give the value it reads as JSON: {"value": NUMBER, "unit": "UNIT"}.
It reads {"value": 114.50, "unit": "mm"}
